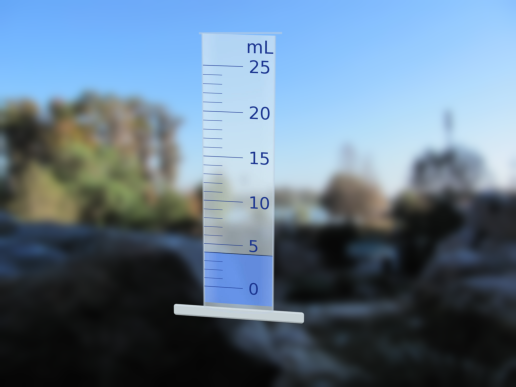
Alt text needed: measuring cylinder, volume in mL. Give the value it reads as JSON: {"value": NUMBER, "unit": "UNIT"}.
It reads {"value": 4, "unit": "mL"}
